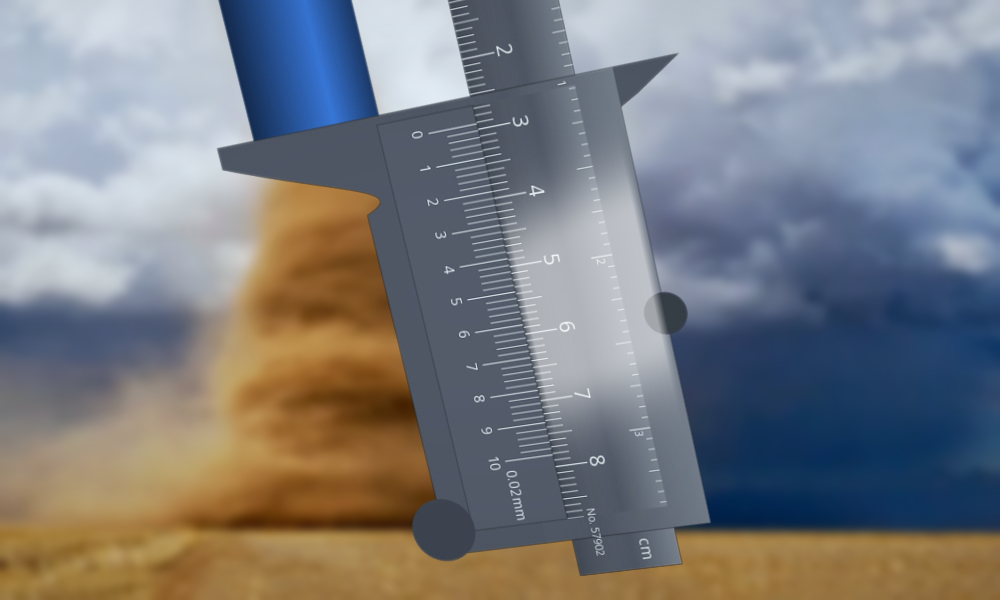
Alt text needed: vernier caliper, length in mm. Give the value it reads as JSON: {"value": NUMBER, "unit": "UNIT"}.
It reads {"value": 29.2, "unit": "mm"}
